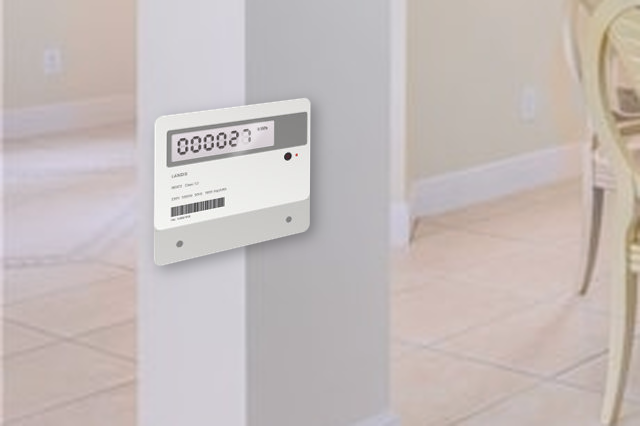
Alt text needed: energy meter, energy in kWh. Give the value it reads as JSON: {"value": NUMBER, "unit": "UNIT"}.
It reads {"value": 27, "unit": "kWh"}
